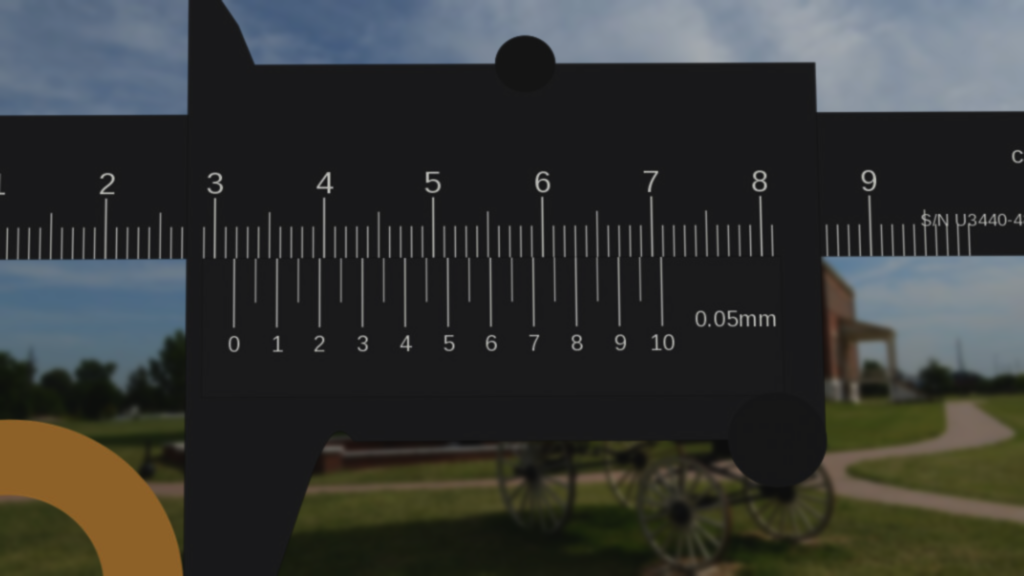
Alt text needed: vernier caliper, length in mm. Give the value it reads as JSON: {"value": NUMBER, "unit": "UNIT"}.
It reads {"value": 31.8, "unit": "mm"}
